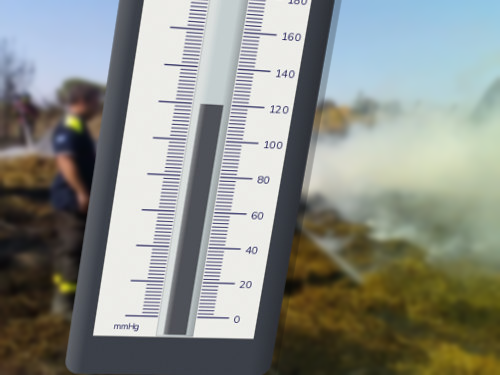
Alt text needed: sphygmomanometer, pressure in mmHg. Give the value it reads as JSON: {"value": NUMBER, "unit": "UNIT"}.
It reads {"value": 120, "unit": "mmHg"}
